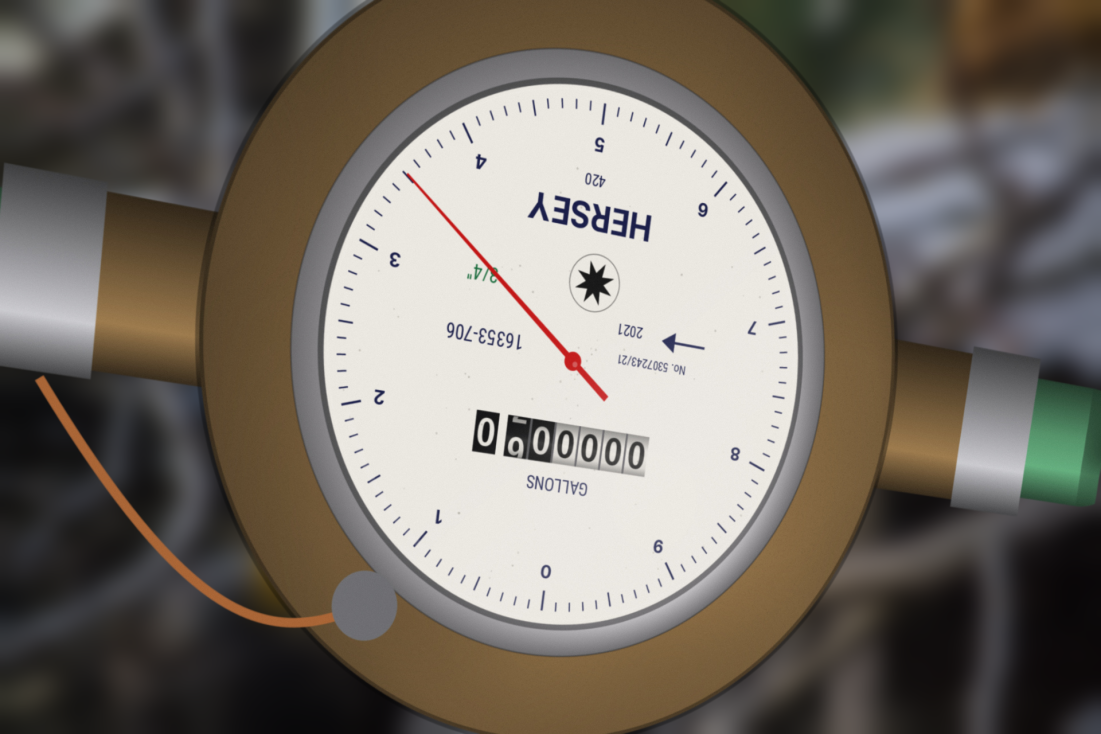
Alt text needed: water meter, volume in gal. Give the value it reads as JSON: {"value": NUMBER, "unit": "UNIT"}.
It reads {"value": 63.5, "unit": "gal"}
